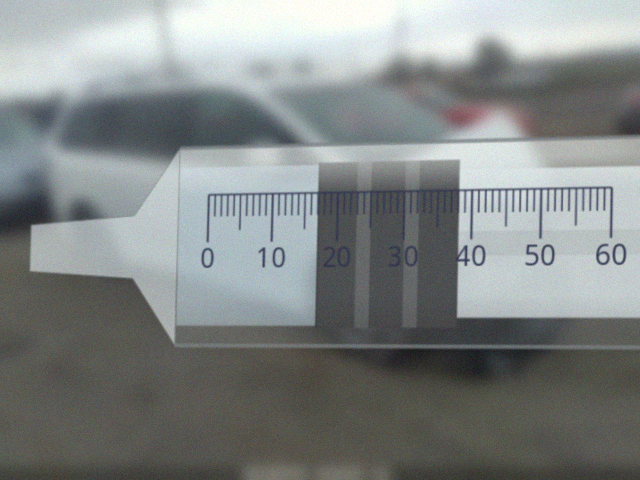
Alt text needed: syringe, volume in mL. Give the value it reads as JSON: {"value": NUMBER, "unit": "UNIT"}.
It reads {"value": 17, "unit": "mL"}
